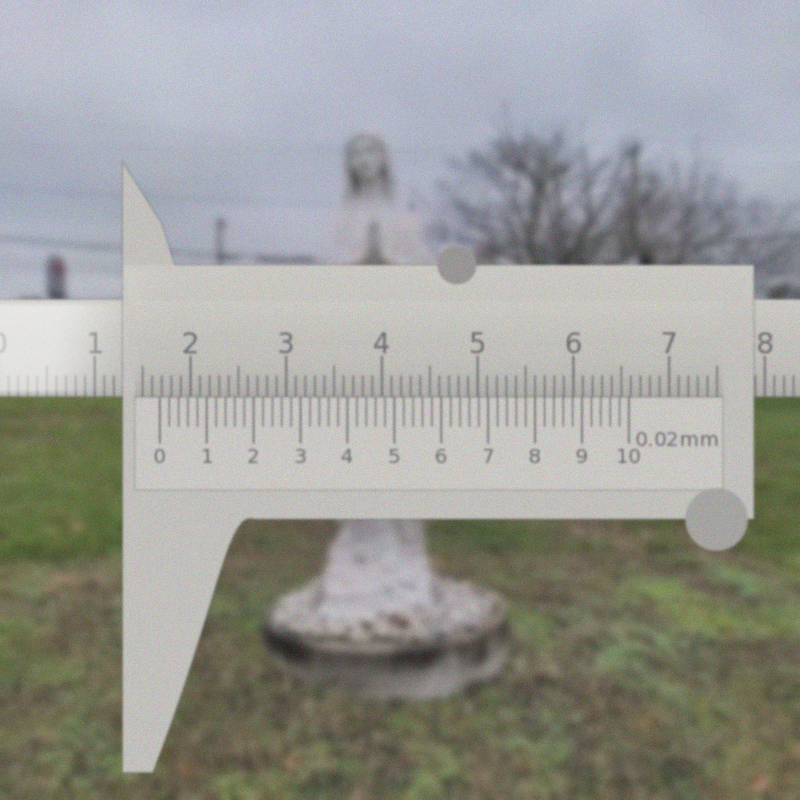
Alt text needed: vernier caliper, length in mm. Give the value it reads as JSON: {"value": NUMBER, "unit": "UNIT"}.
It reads {"value": 16.8, "unit": "mm"}
